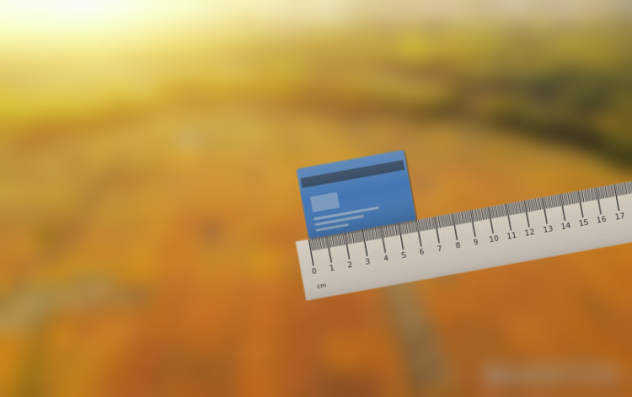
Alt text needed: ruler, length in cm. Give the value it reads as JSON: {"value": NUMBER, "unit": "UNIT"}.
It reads {"value": 6, "unit": "cm"}
